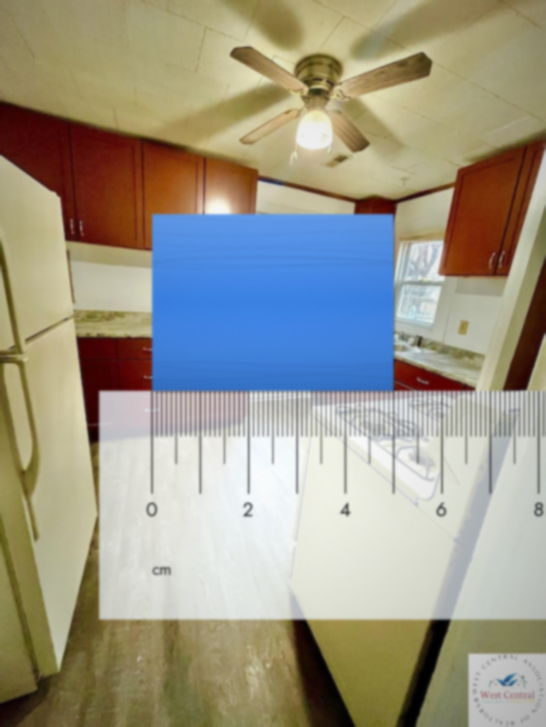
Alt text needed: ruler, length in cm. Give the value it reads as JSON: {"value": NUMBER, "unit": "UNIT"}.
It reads {"value": 5, "unit": "cm"}
